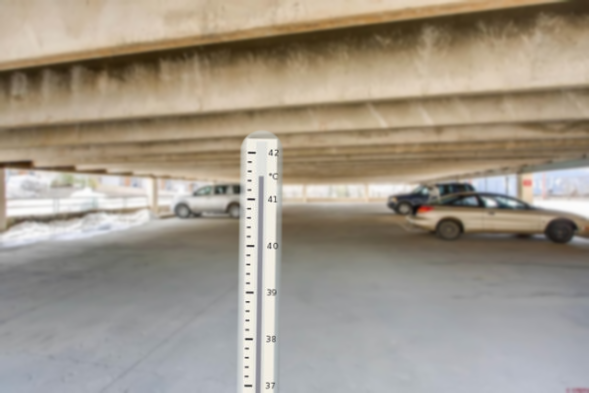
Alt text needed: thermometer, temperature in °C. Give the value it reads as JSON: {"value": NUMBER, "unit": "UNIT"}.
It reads {"value": 41.5, "unit": "°C"}
